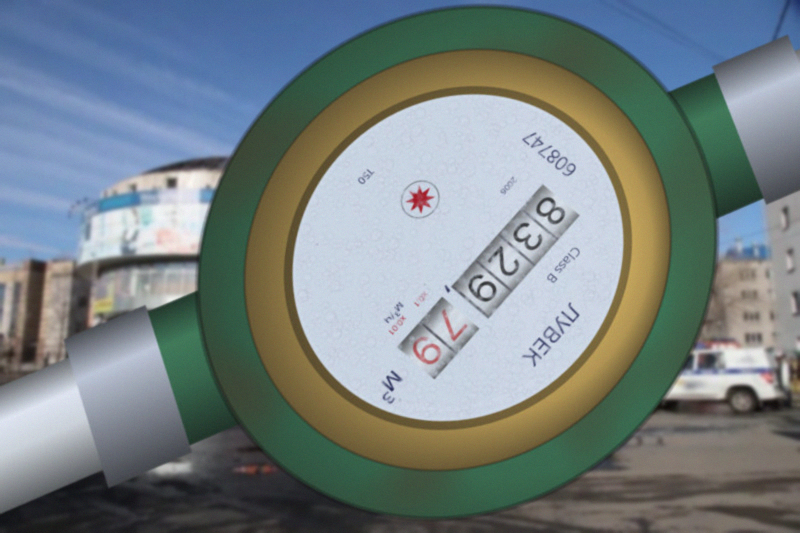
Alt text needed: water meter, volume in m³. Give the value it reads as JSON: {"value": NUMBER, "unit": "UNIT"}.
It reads {"value": 8329.79, "unit": "m³"}
